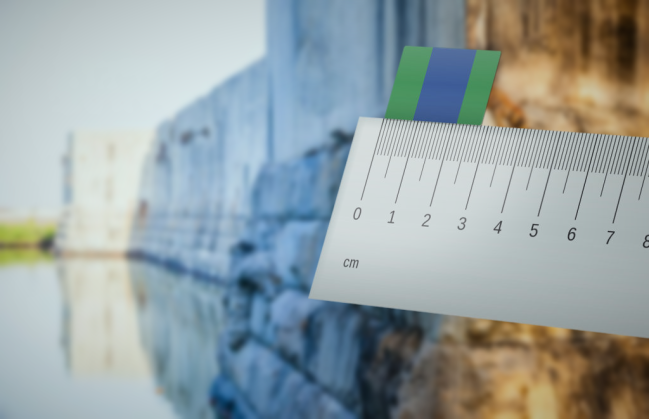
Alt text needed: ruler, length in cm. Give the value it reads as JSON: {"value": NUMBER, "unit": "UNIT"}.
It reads {"value": 2.8, "unit": "cm"}
